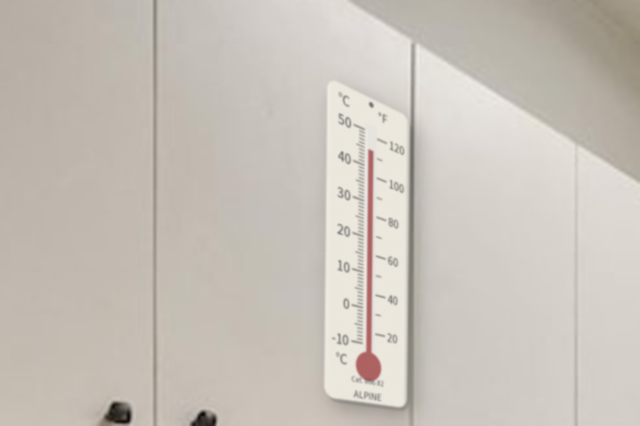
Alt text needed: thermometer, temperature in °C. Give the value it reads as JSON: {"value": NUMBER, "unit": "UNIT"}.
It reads {"value": 45, "unit": "°C"}
